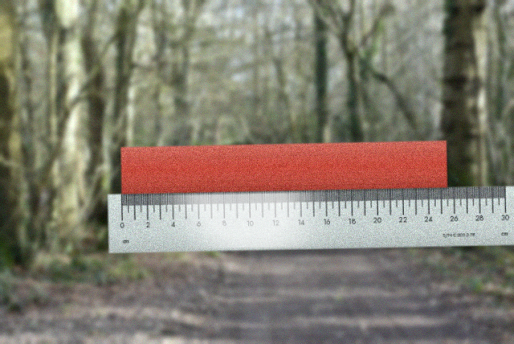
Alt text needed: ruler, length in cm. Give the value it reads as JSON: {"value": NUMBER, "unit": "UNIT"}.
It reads {"value": 25.5, "unit": "cm"}
